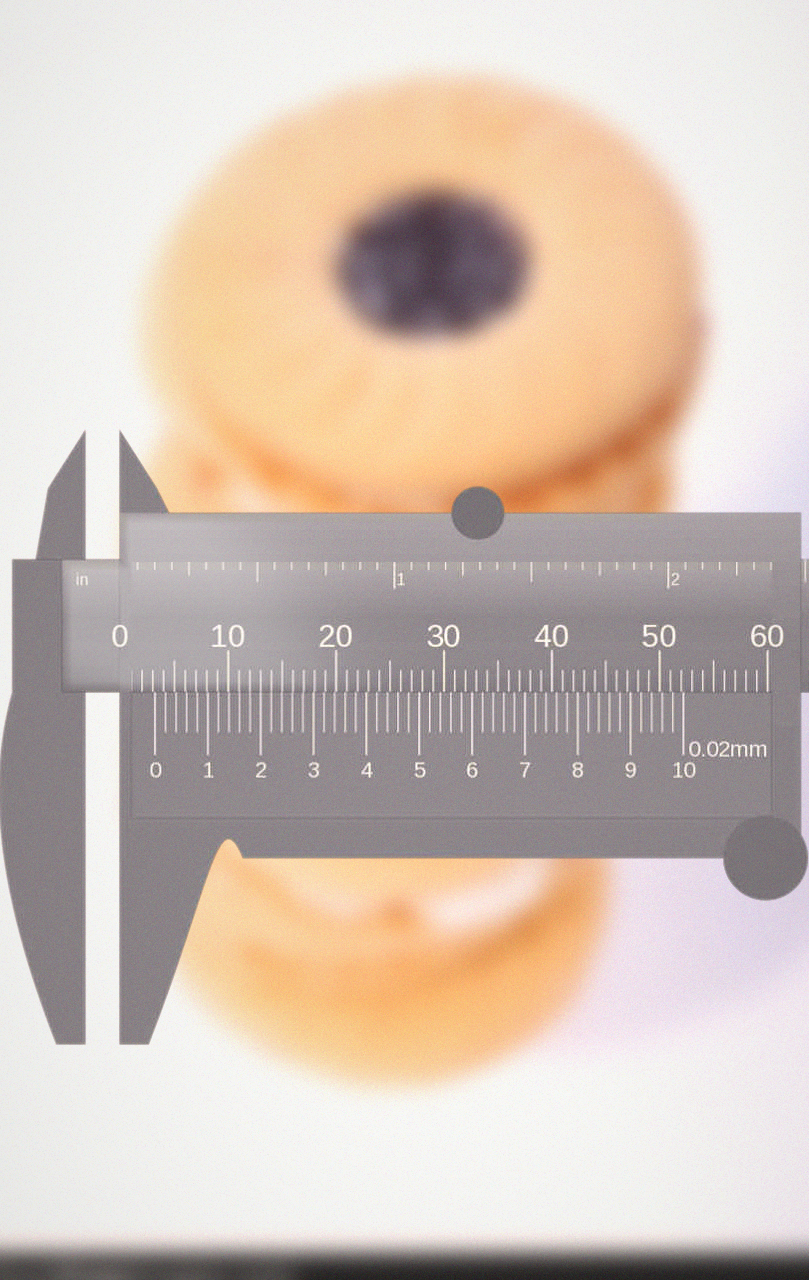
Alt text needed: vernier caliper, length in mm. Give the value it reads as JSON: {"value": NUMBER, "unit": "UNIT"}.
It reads {"value": 3.2, "unit": "mm"}
